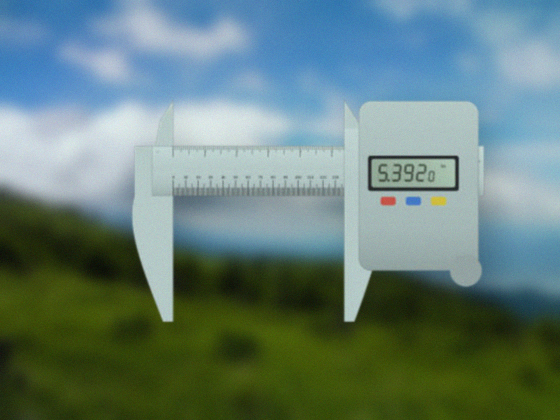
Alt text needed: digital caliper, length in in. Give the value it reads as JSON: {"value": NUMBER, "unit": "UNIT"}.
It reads {"value": 5.3920, "unit": "in"}
